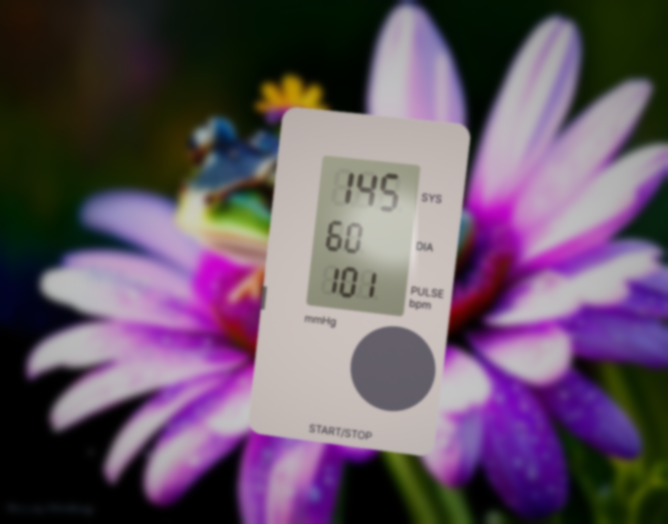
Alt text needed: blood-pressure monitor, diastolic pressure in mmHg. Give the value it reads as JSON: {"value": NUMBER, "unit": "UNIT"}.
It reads {"value": 60, "unit": "mmHg"}
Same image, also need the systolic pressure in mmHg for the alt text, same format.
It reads {"value": 145, "unit": "mmHg"}
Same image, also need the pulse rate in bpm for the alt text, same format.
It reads {"value": 101, "unit": "bpm"}
